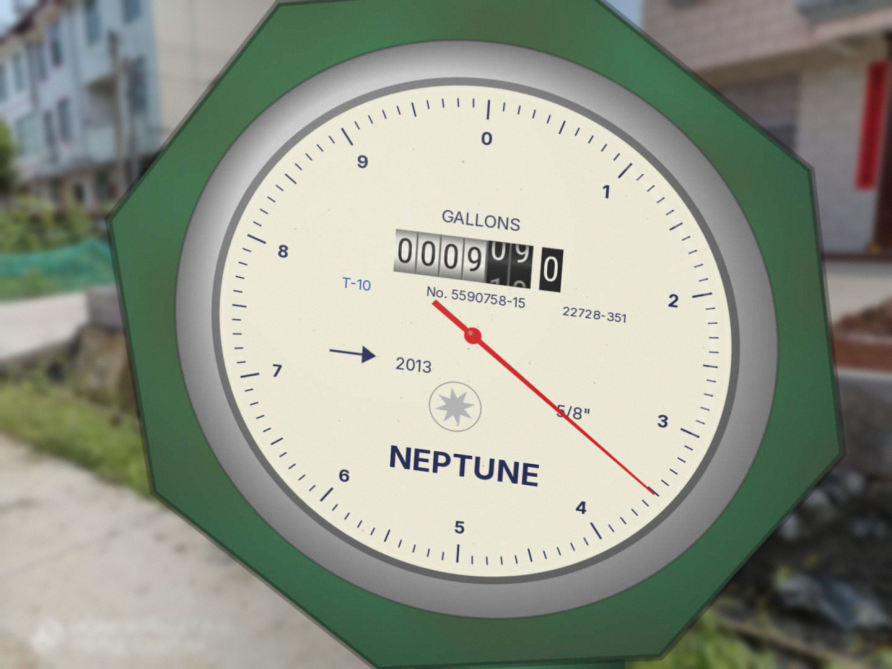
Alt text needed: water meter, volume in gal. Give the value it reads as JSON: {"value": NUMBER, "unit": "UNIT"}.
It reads {"value": 9093.5, "unit": "gal"}
